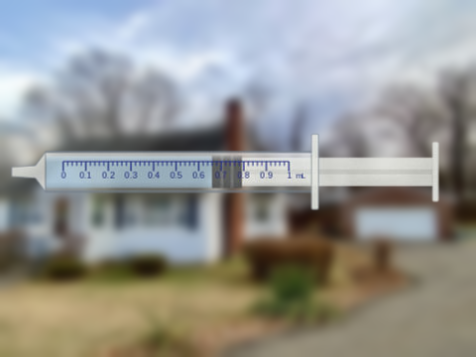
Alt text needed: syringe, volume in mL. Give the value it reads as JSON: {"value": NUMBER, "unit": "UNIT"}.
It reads {"value": 0.66, "unit": "mL"}
